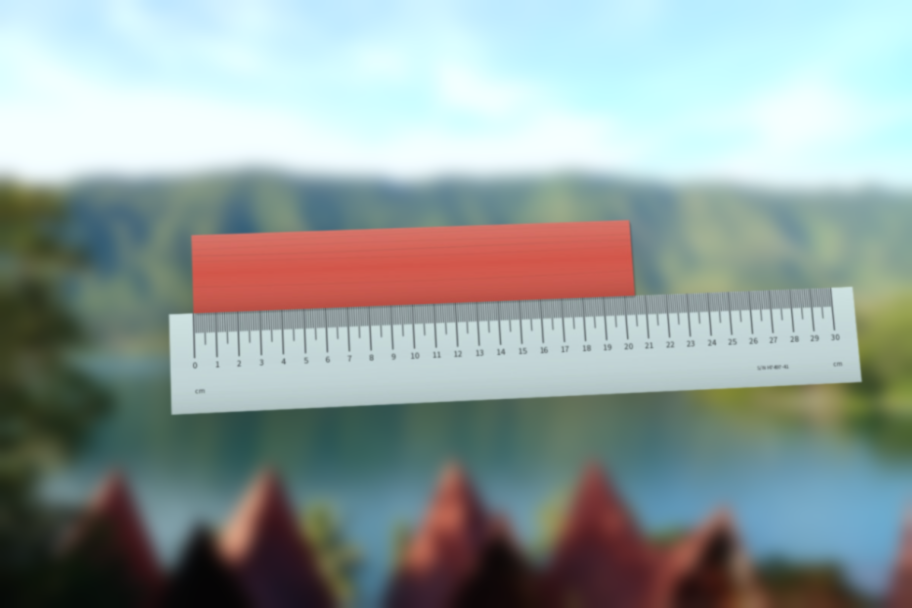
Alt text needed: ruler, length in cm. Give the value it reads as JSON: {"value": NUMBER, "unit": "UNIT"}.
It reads {"value": 20.5, "unit": "cm"}
